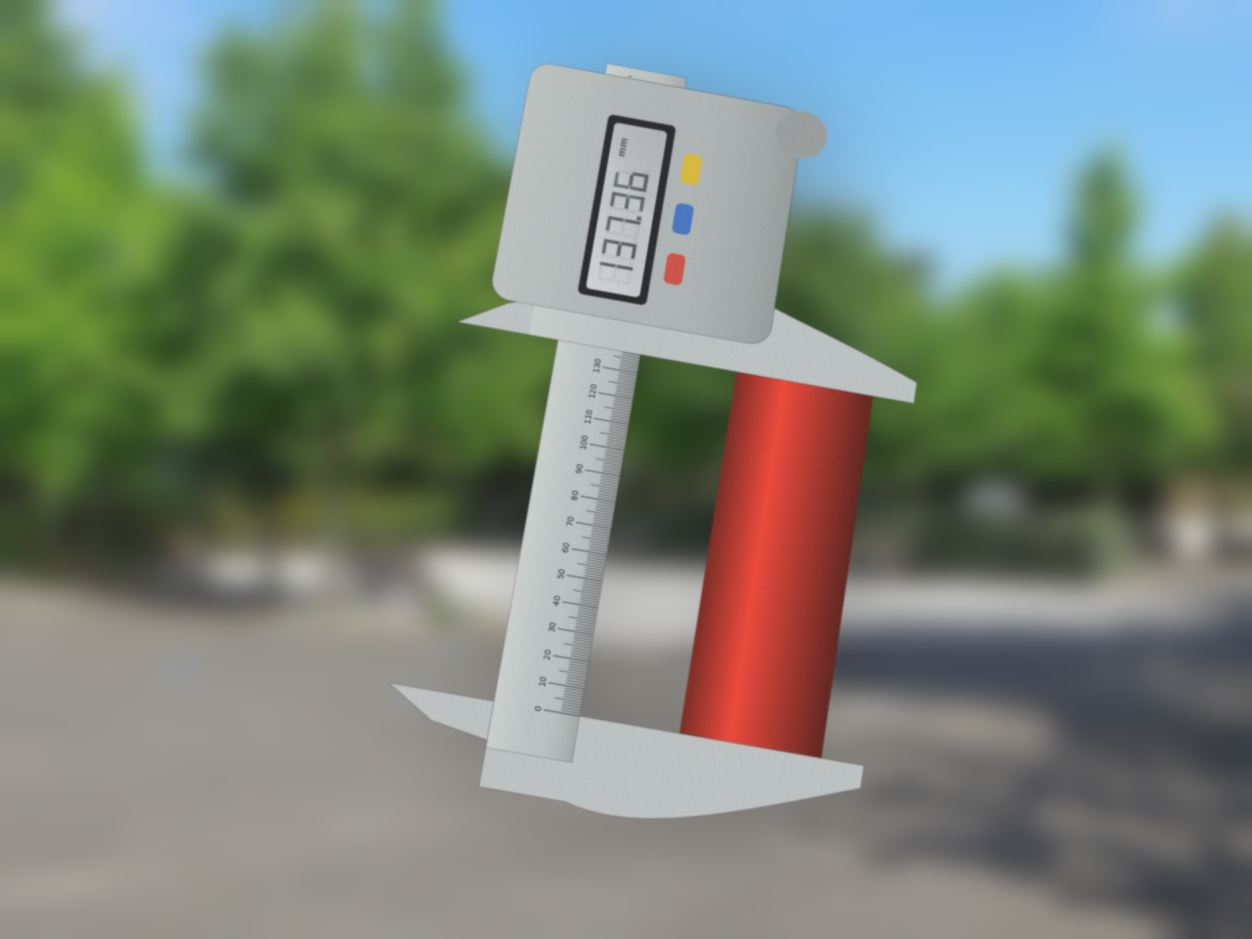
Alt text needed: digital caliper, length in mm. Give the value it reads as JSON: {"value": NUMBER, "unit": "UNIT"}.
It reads {"value": 137.36, "unit": "mm"}
